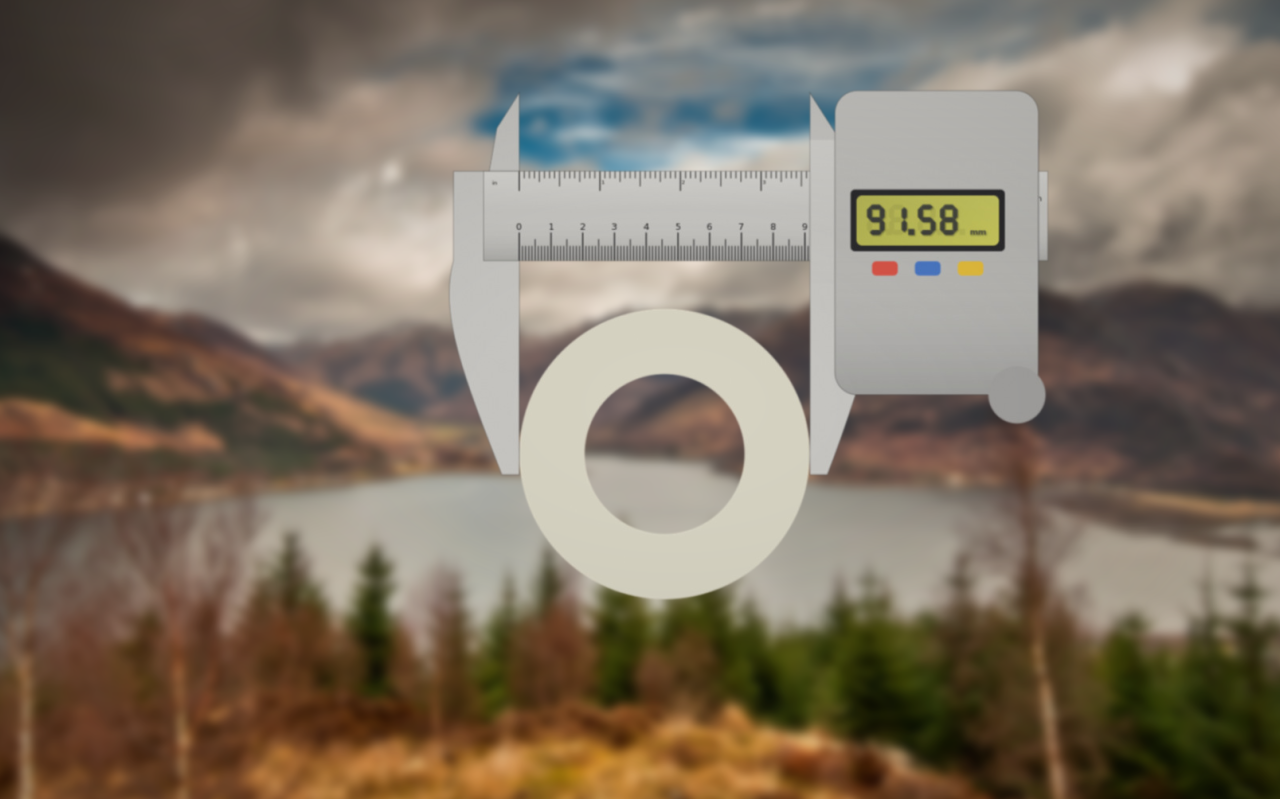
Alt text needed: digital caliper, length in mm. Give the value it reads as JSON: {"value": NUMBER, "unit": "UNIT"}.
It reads {"value": 91.58, "unit": "mm"}
